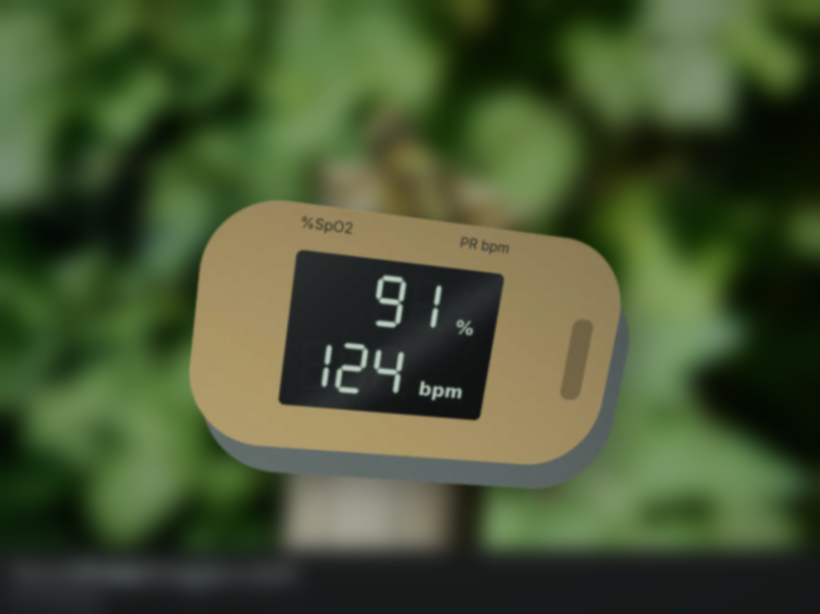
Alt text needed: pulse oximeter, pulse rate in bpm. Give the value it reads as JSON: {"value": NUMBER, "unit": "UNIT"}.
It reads {"value": 124, "unit": "bpm"}
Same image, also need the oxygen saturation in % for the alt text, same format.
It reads {"value": 91, "unit": "%"}
